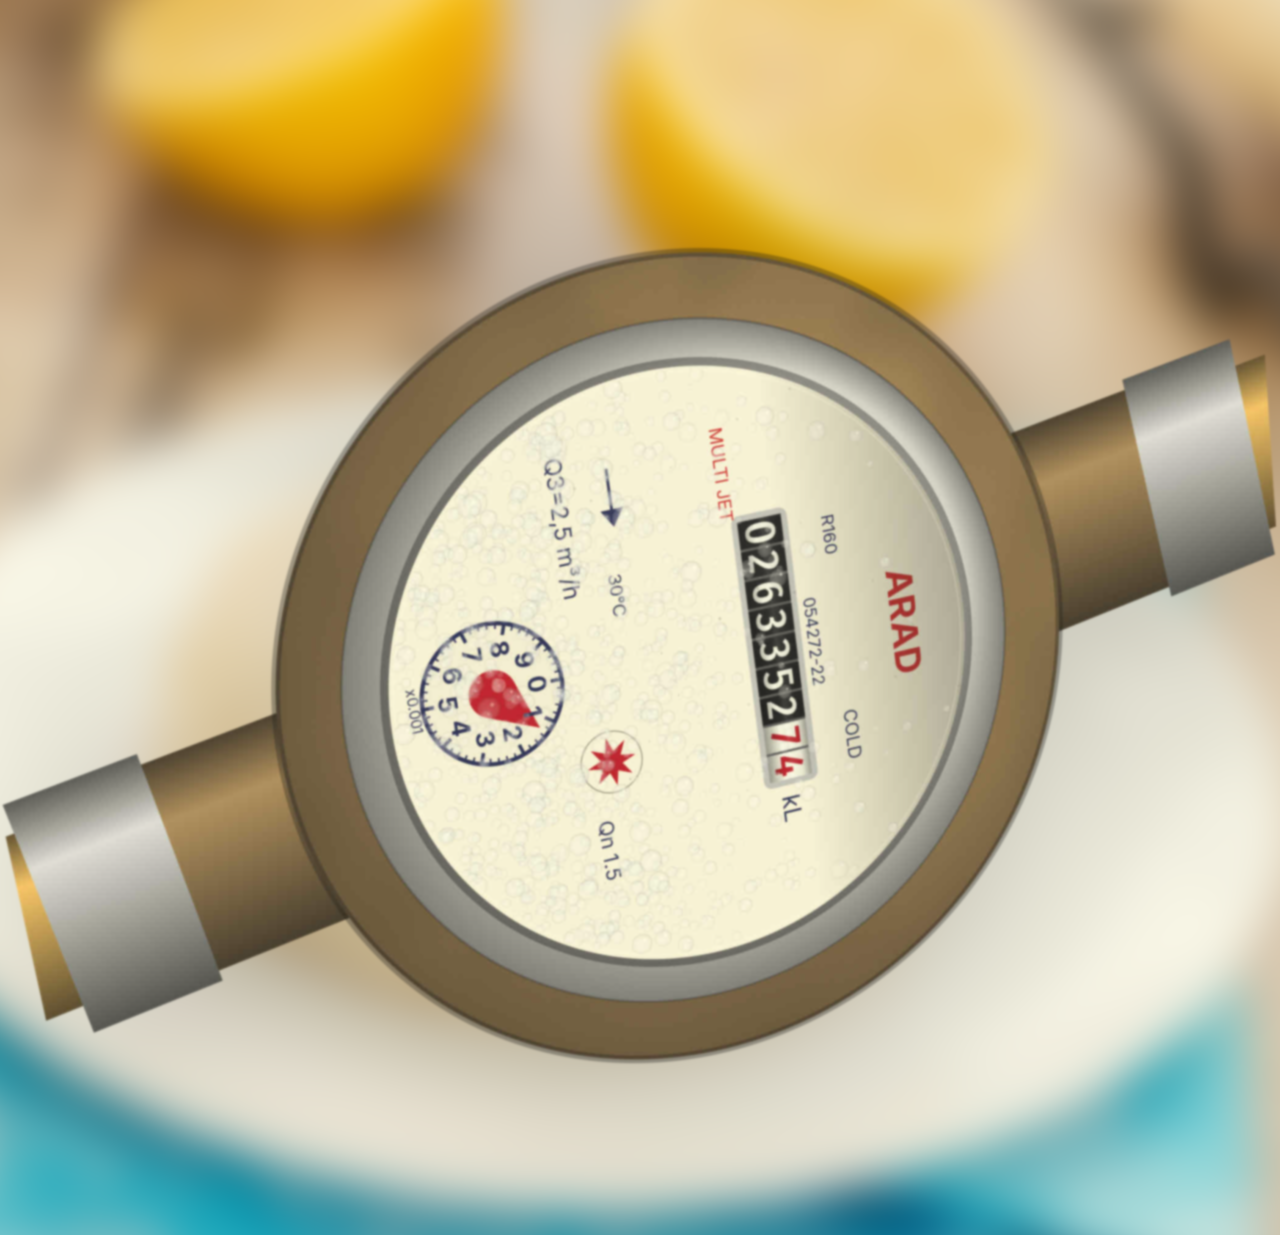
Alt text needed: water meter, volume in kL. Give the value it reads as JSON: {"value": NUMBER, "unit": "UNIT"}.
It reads {"value": 263352.741, "unit": "kL"}
